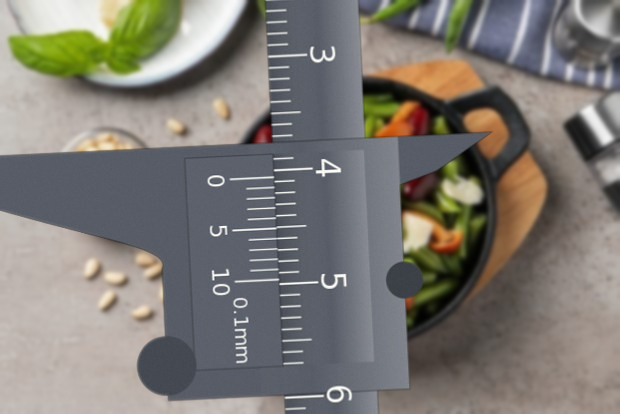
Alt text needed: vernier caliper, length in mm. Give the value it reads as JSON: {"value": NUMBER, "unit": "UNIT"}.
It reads {"value": 40.6, "unit": "mm"}
